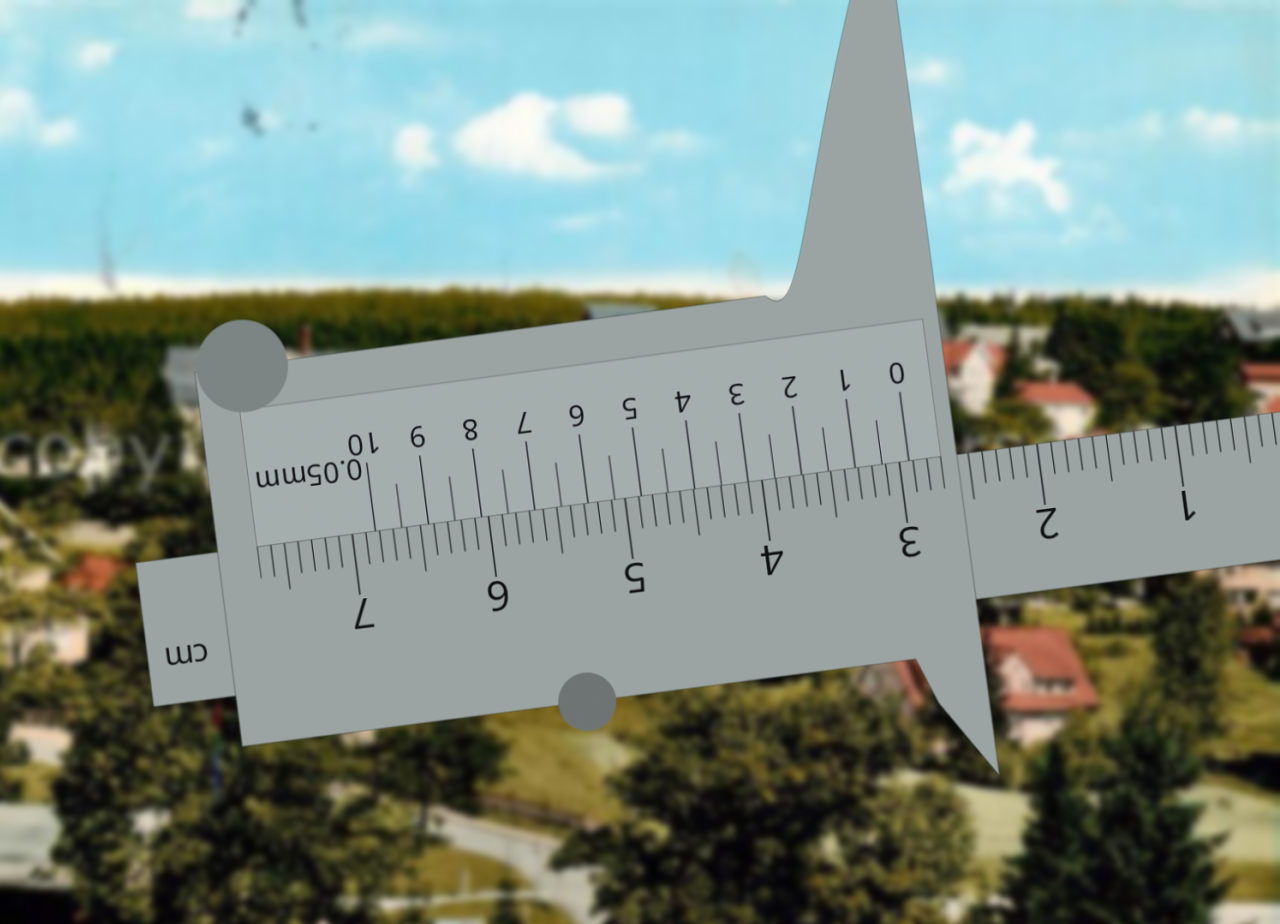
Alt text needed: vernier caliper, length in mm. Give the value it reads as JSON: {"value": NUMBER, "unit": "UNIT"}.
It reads {"value": 29.3, "unit": "mm"}
